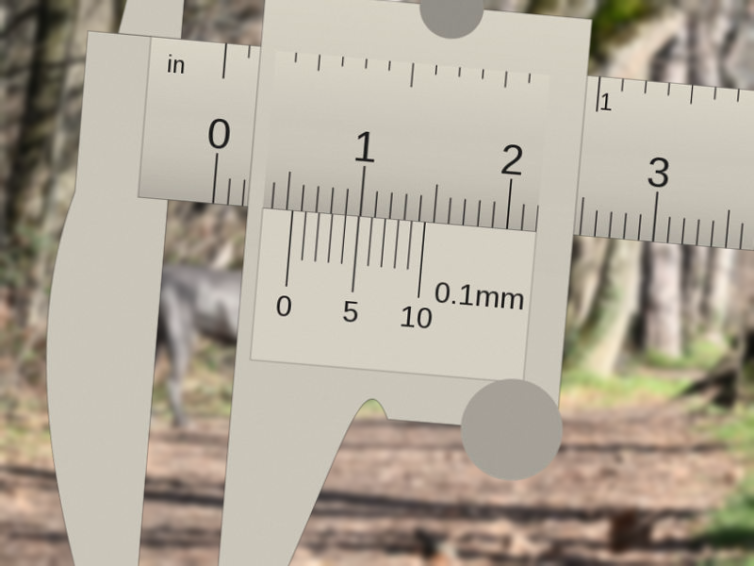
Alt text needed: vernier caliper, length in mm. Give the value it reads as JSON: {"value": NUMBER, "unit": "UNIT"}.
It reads {"value": 5.4, "unit": "mm"}
